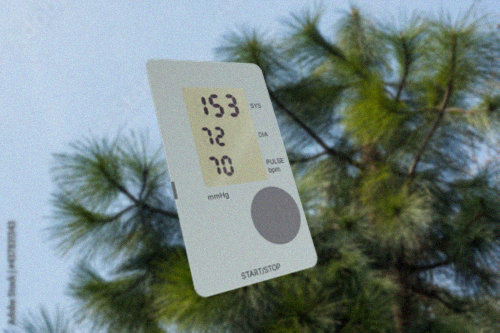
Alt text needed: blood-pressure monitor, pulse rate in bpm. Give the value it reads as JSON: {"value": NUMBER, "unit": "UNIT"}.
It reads {"value": 70, "unit": "bpm"}
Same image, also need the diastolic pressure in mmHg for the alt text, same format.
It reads {"value": 72, "unit": "mmHg"}
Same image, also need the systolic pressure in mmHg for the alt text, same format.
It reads {"value": 153, "unit": "mmHg"}
